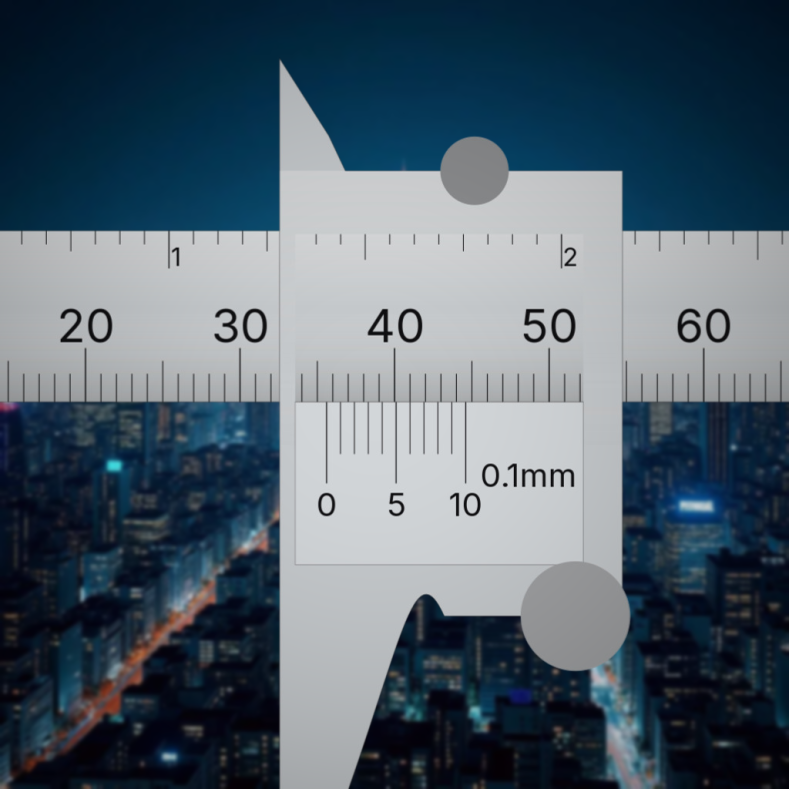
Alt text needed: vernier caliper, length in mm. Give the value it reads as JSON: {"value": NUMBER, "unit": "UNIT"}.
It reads {"value": 35.6, "unit": "mm"}
